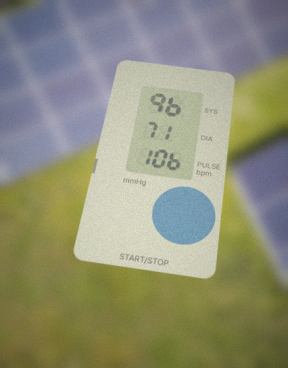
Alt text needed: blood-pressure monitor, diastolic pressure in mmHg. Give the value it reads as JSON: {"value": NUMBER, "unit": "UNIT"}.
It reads {"value": 71, "unit": "mmHg"}
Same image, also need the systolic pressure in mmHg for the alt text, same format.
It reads {"value": 96, "unit": "mmHg"}
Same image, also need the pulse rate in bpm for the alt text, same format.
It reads {"value": 106, "unit": "bpm"}
